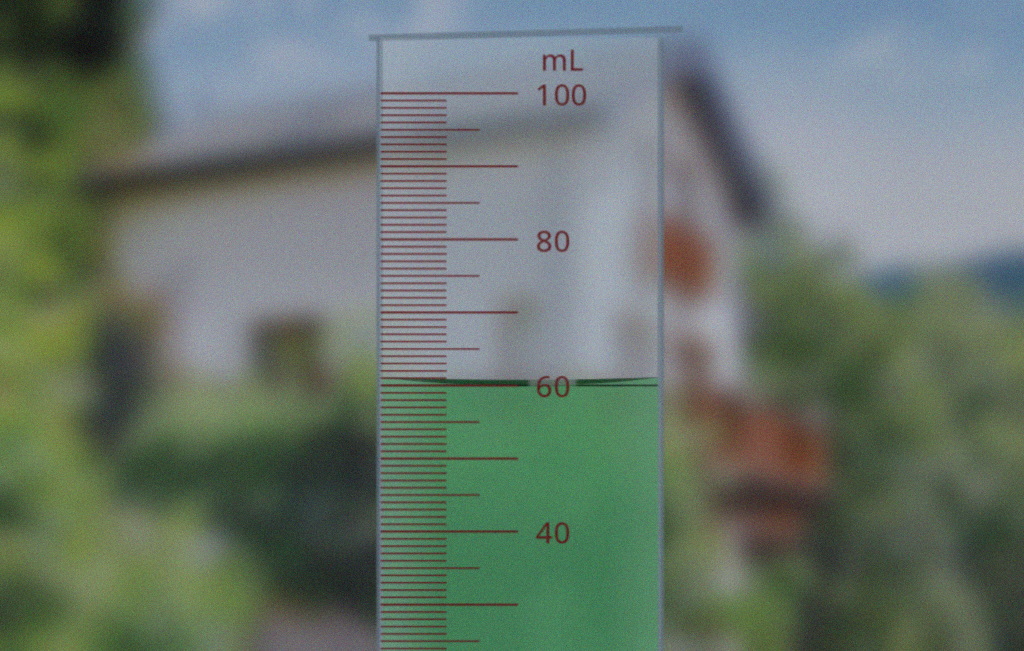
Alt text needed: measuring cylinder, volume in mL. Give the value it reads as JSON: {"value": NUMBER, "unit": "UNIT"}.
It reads {"value": 60, "unit": "mL"}
